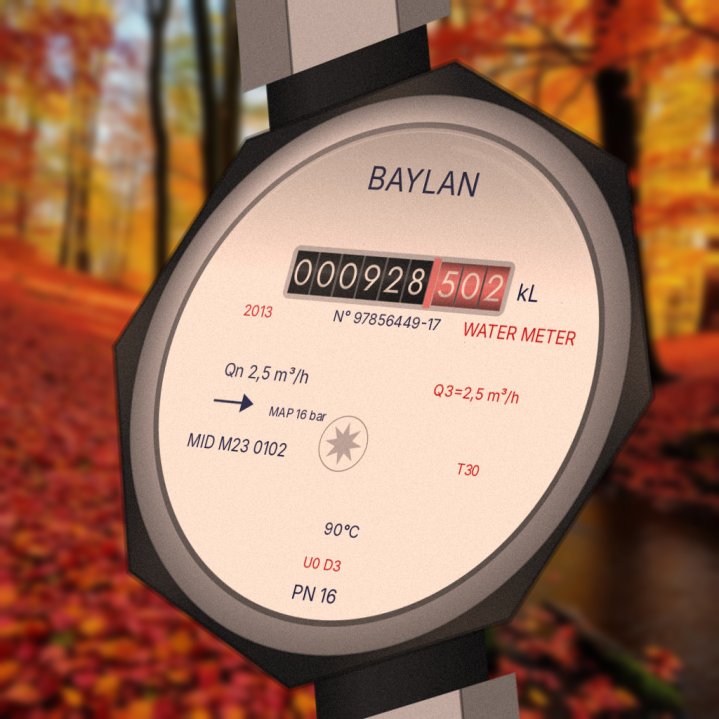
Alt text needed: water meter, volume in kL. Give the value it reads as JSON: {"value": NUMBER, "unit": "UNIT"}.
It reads {"value": 928.502, "unit": "kL"}
